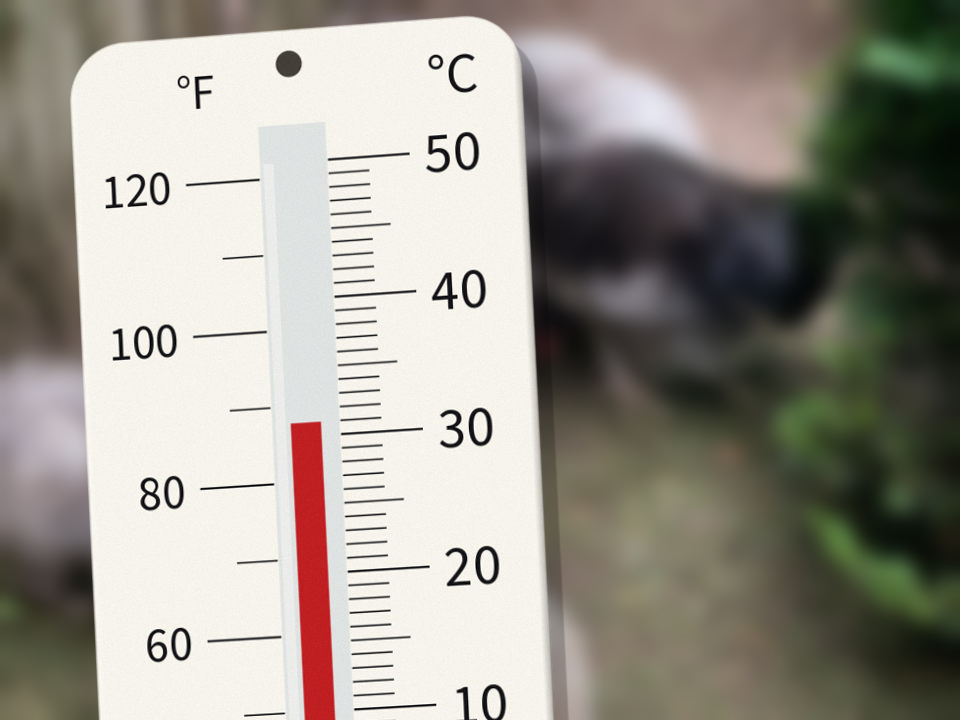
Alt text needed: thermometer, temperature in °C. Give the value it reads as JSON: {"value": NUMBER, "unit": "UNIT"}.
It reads {"value": 31, "unit": "°C"}
